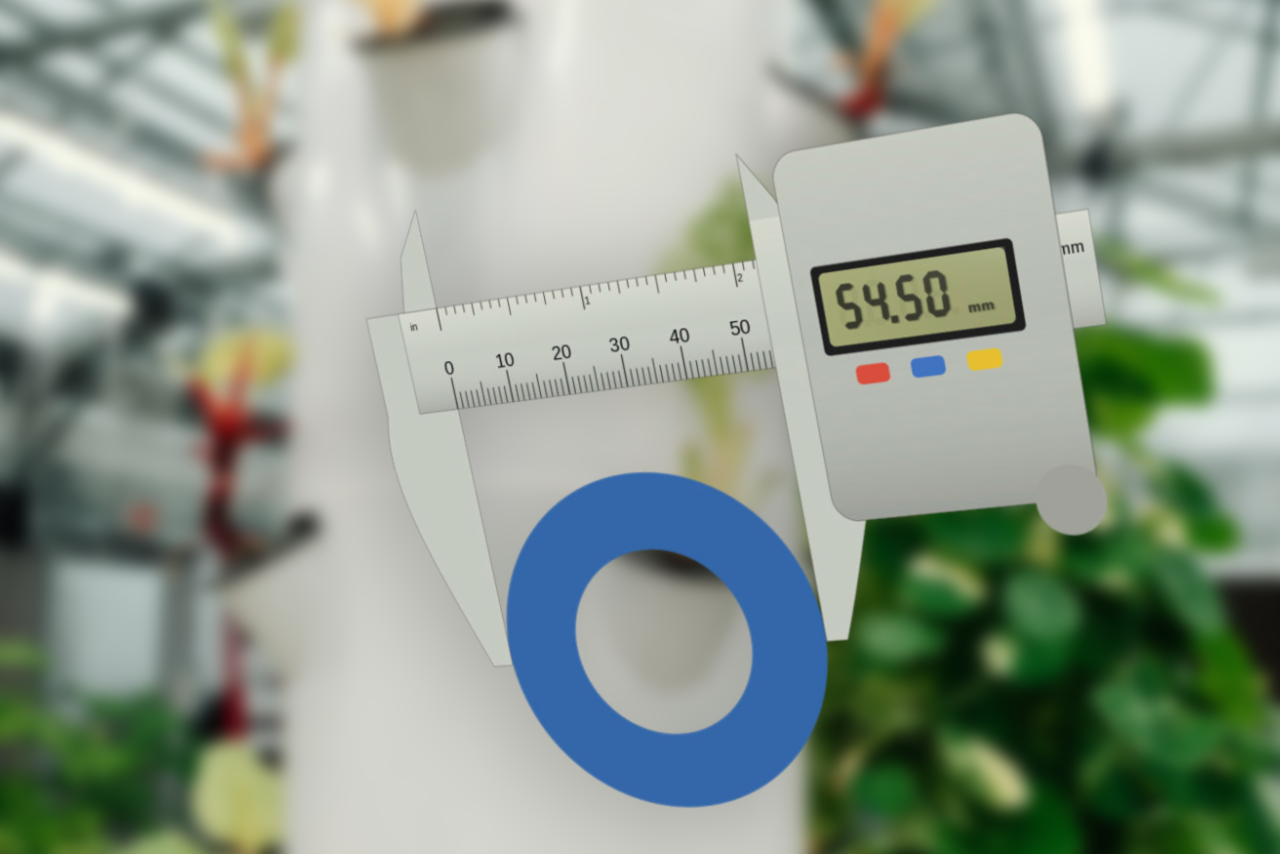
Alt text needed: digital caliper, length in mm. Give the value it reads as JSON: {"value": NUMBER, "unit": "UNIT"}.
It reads {"value": 54.50, "unit": "mm"}
